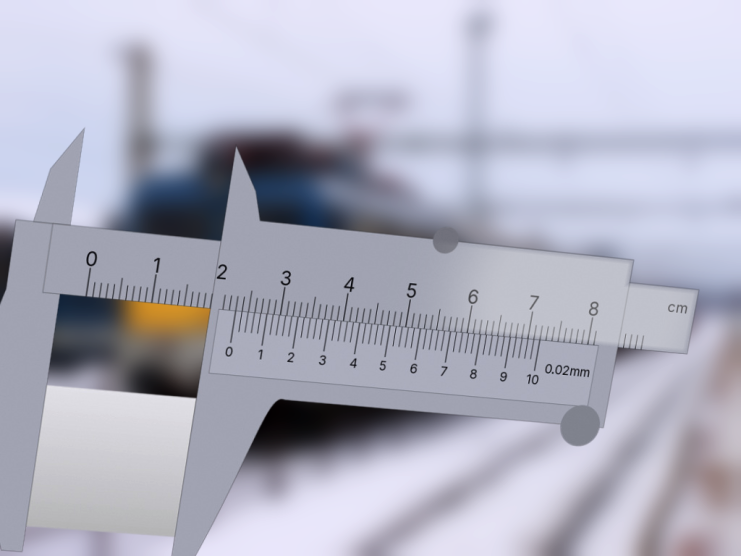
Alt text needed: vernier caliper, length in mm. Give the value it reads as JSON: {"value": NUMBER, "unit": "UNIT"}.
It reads {"value": 23.0, "unit": "mm"}
